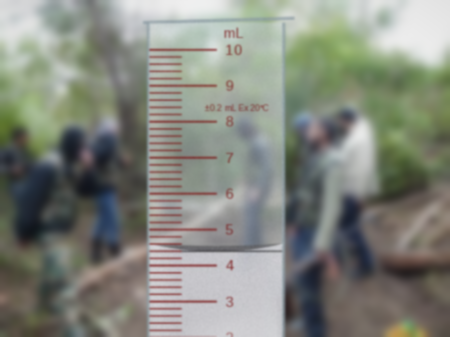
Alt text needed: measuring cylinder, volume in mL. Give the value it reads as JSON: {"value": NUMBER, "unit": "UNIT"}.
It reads {"value": 4.4, "unit": "mL"}
